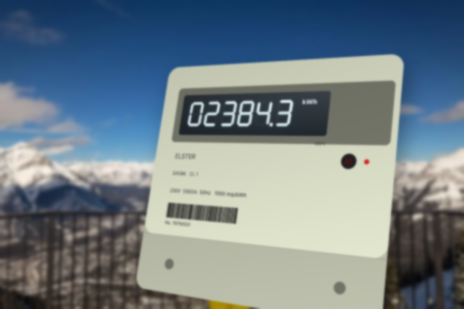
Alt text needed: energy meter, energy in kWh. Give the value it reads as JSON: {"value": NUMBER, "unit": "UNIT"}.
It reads {"value": 2384.3, "unit": "kWh"}
